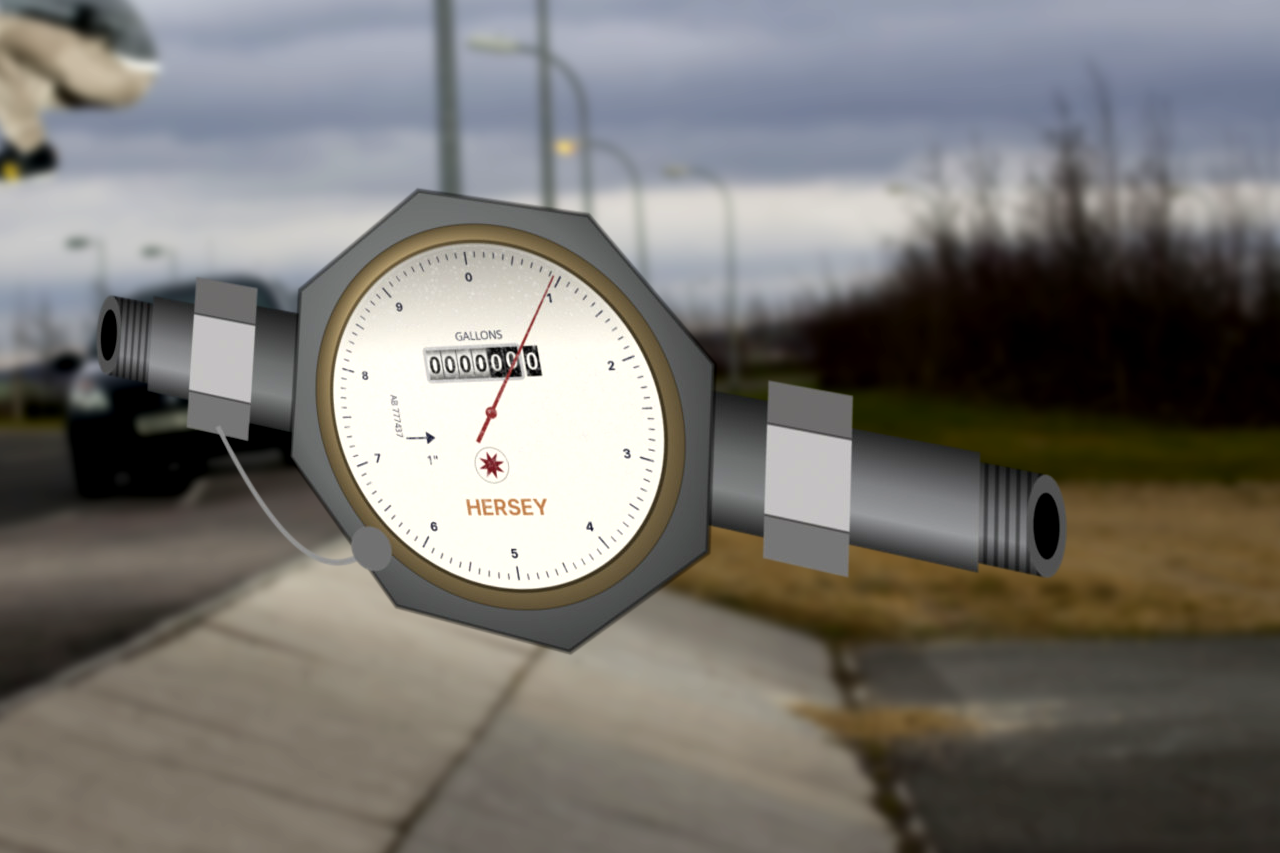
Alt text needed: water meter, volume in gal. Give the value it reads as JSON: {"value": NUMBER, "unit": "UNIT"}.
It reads {"value": 0.9, "unit": "gal"}
